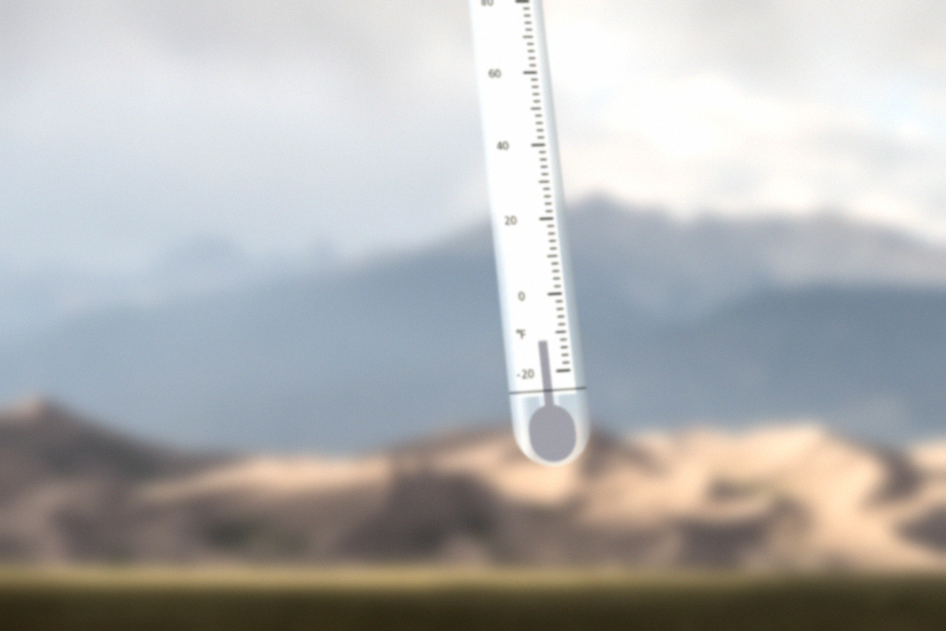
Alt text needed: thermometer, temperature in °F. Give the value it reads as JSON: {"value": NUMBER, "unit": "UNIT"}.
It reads {"value": -12, "unit": "°F"}
